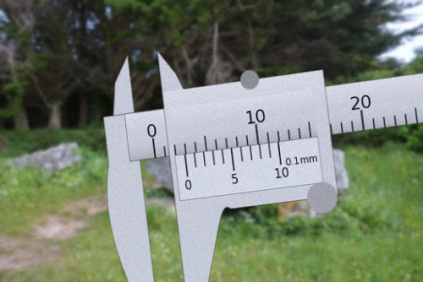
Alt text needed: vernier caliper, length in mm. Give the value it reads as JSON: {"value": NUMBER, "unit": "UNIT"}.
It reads {"value": 2.9, "unit": "mm"}
